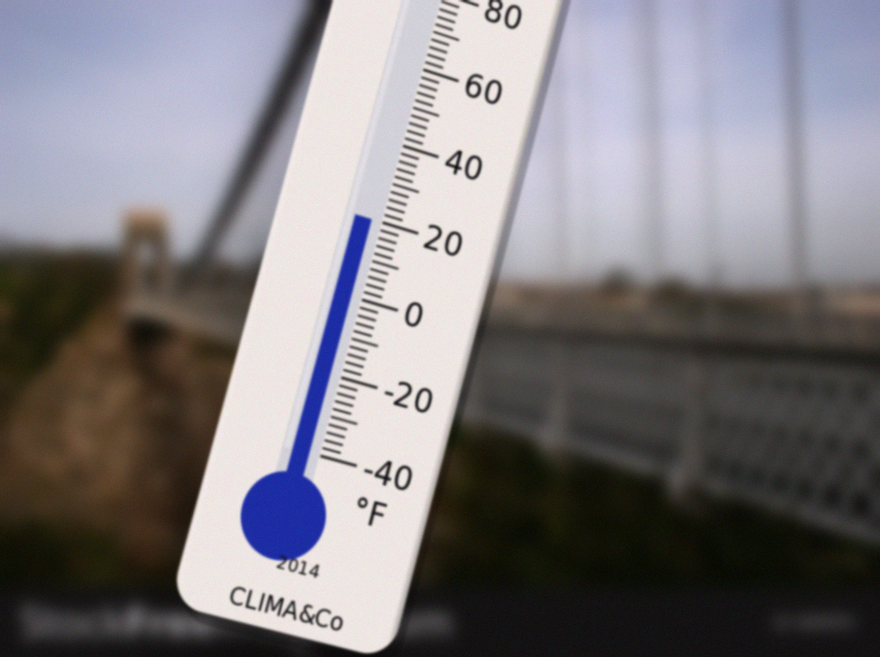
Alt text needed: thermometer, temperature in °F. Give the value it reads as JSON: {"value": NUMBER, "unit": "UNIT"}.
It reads {"value": 20, "unit": "°F"}
